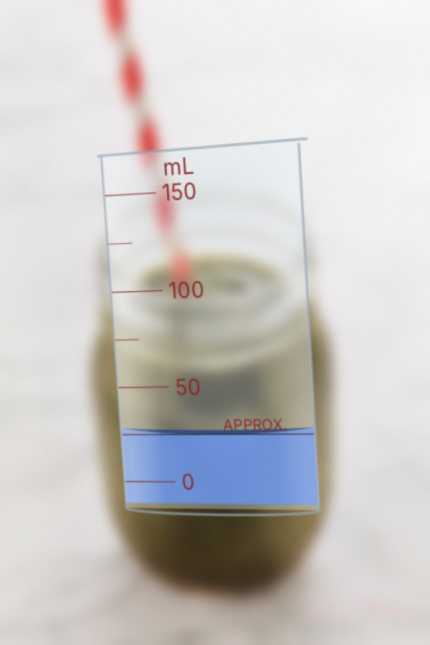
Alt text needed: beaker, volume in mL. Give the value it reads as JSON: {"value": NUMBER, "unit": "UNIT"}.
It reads {"value": 25, "unit": "mL"}
